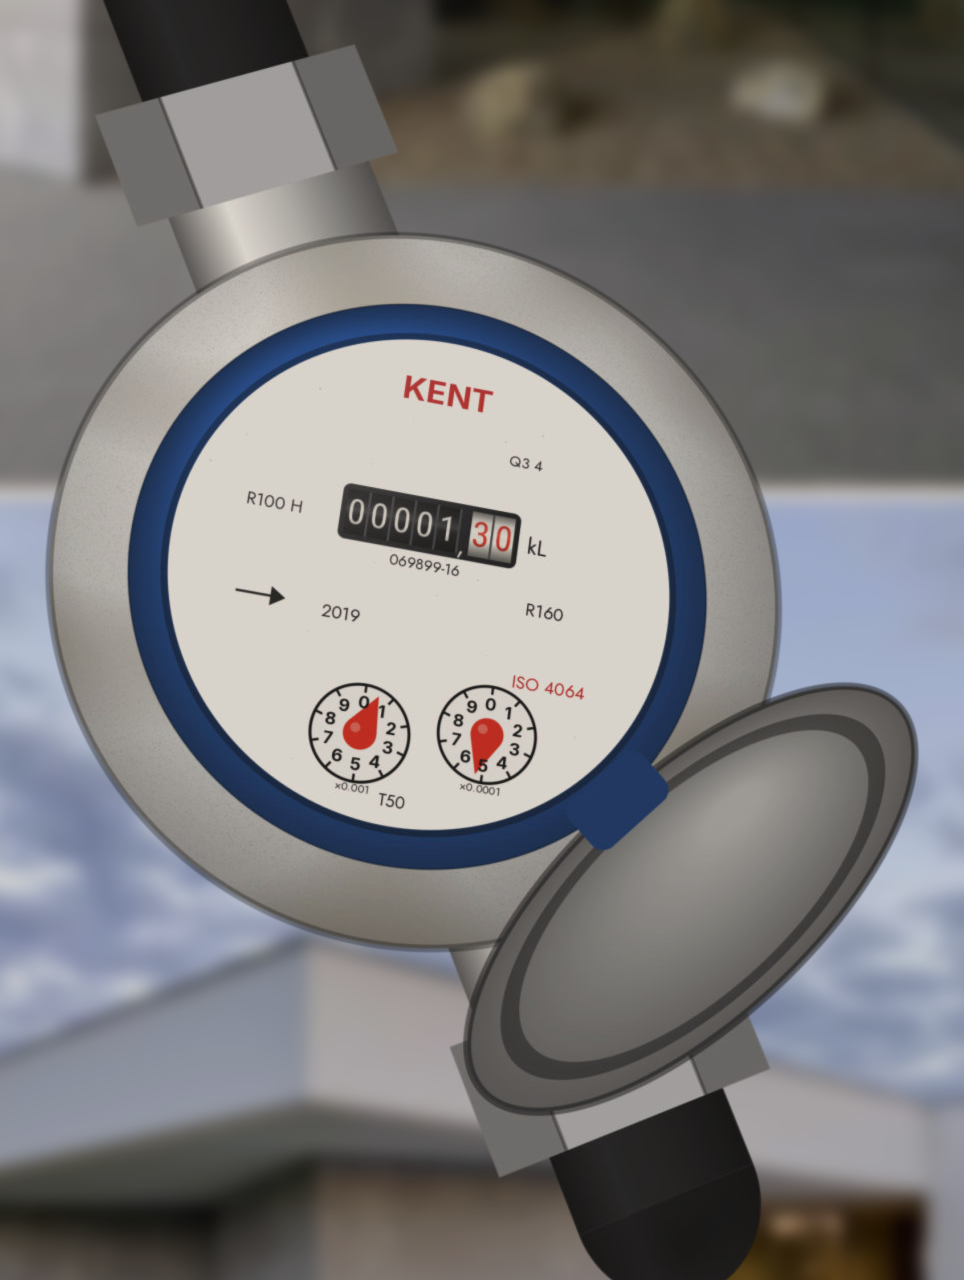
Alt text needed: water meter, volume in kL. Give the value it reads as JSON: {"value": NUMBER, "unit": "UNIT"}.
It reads {"value": 1.3005, "unit": "kL"}
